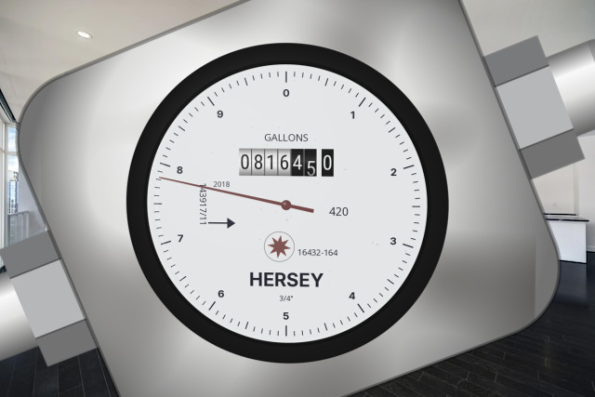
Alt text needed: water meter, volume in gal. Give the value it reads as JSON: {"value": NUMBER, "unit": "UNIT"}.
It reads {"value": 816447.8, "unit": "gal"}
